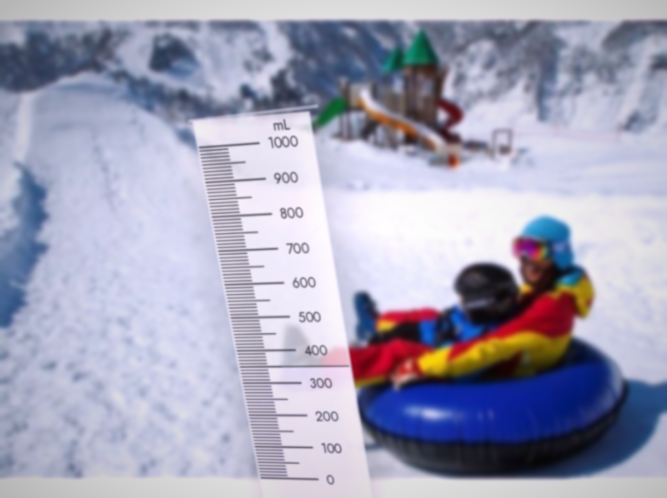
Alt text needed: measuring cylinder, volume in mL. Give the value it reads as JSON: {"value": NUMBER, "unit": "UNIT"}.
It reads {"value": 350, "unit": "mL"}
